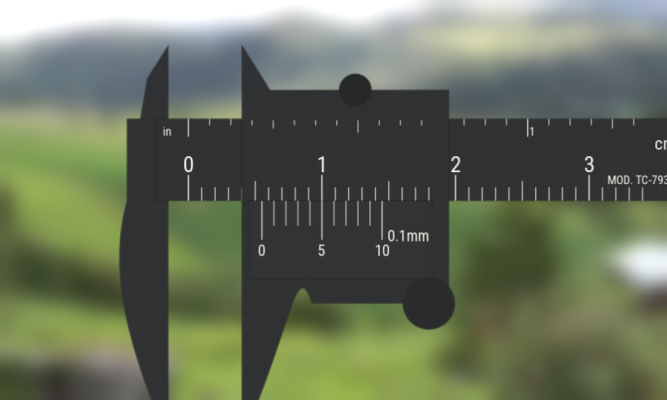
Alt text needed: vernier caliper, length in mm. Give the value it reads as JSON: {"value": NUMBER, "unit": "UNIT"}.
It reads {"value": 5.5, "unit": "mm"}
